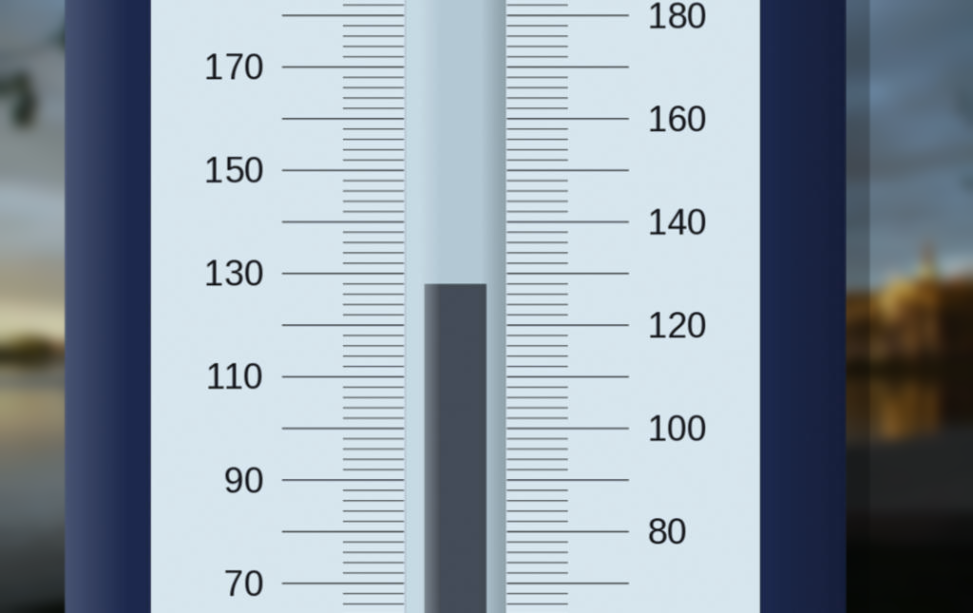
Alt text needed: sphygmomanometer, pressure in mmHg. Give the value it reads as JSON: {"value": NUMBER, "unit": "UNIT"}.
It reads {"value": 128, "unit": "mmHg"}
